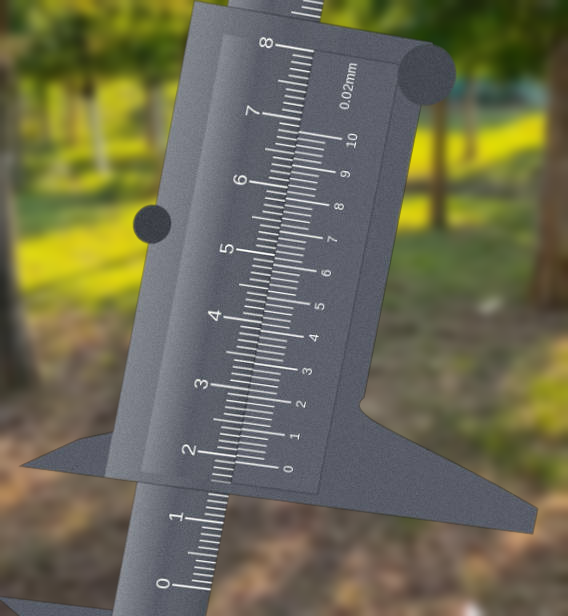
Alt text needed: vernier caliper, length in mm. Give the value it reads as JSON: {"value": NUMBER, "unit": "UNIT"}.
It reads {"value": 19.2, "unit": "mm"}
